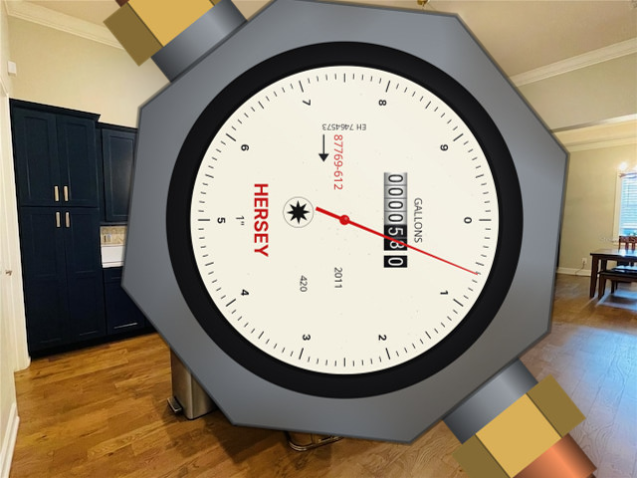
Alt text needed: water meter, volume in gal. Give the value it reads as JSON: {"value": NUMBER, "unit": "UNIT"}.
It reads {"value": 580.6, "unit": "gal"}
